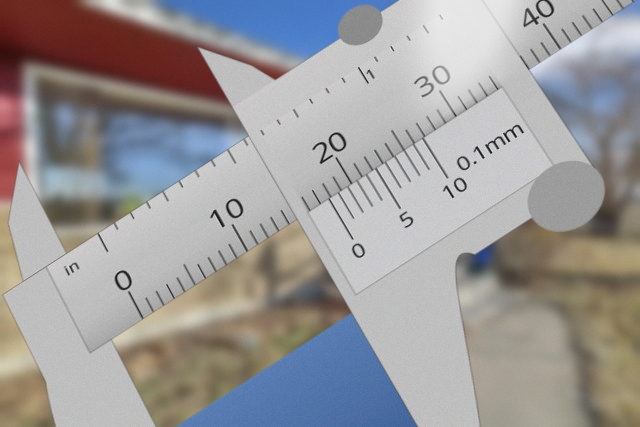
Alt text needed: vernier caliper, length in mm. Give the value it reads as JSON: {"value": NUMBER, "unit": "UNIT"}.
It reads {"value": 17.8, "unit": "mm"}
